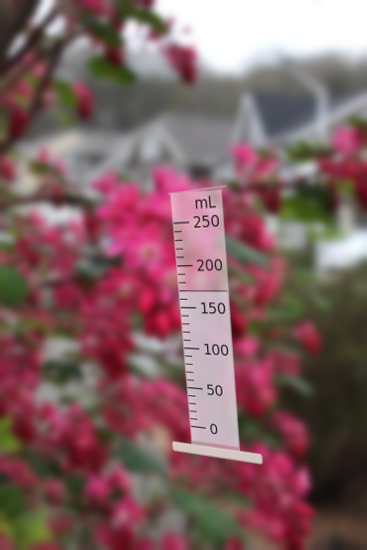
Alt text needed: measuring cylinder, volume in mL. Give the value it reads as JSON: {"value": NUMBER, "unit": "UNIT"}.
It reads {"value": 170, "unit": "mL"}
